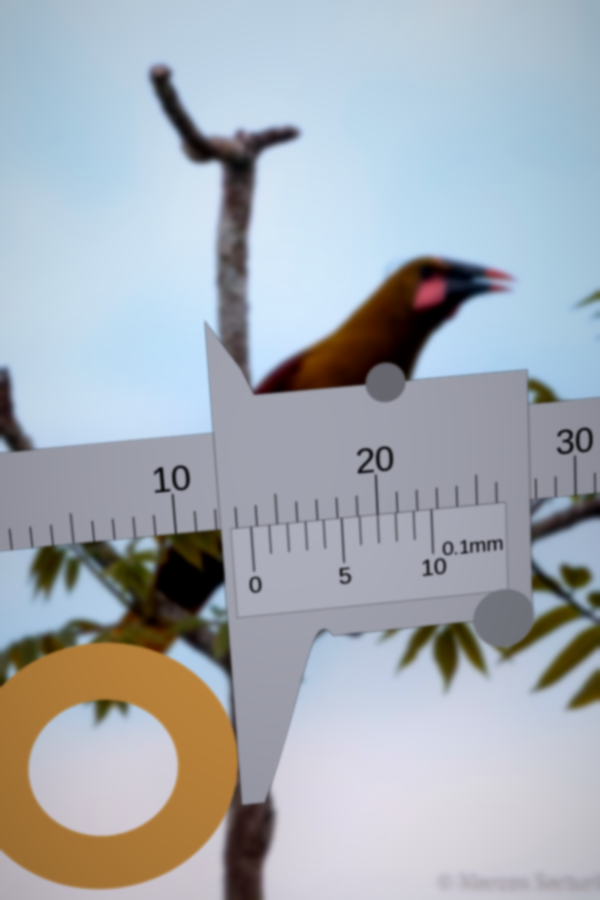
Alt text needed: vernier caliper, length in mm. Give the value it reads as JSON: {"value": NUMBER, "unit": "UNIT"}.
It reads {"value": 13.7, "unit": "mm"}
